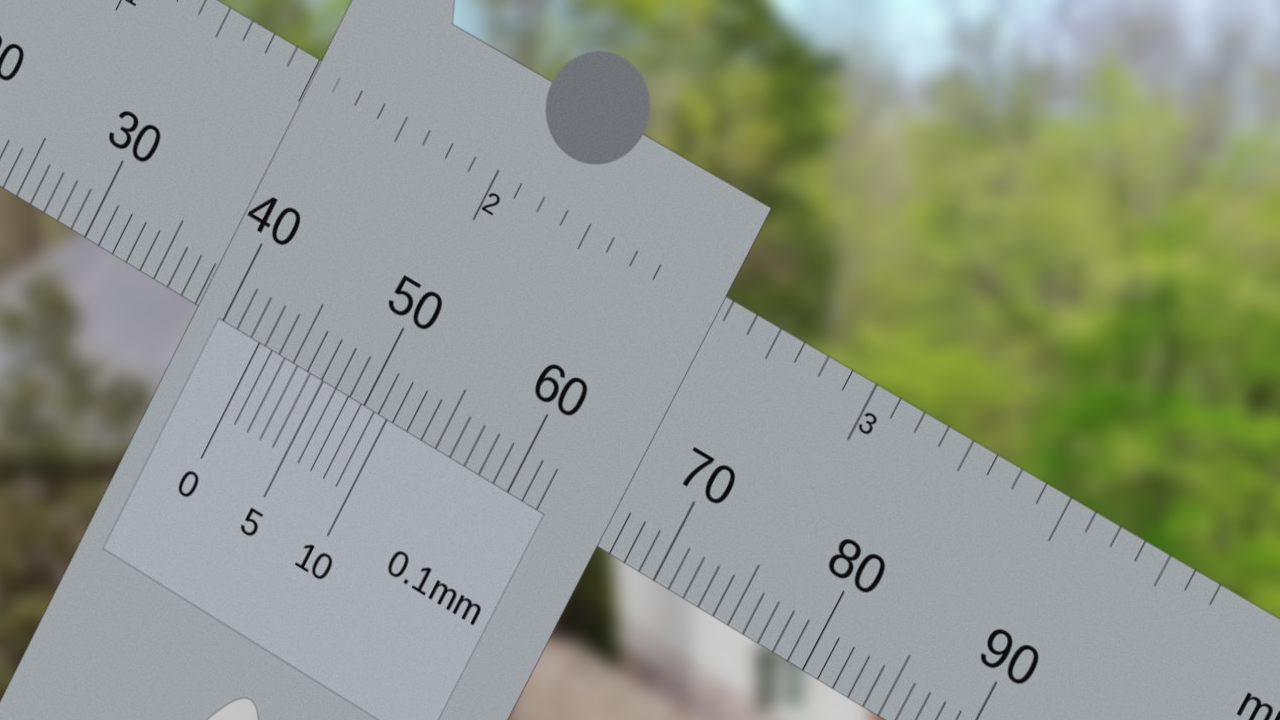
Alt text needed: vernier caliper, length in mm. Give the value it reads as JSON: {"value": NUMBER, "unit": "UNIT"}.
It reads {"value": 42.6, "unit": "mm"}
